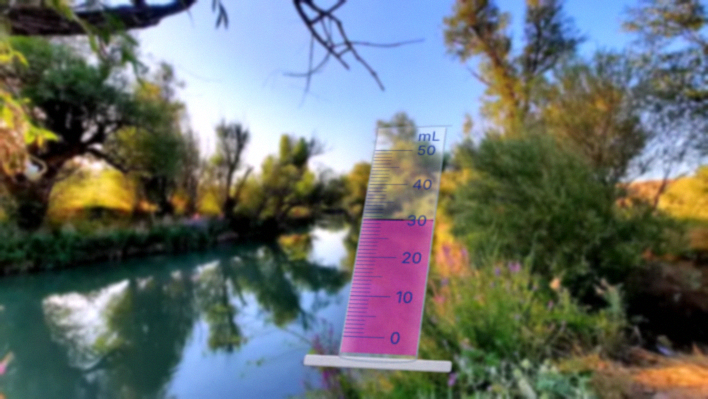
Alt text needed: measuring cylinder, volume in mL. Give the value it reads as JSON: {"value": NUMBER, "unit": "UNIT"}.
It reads {"value": 30, "unit": "mL"}
